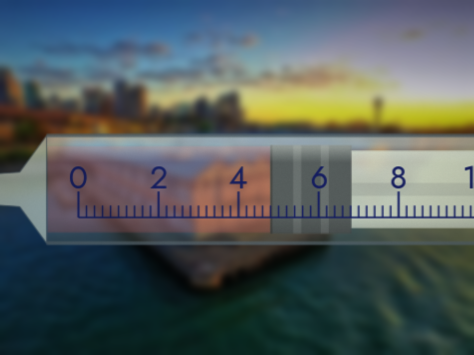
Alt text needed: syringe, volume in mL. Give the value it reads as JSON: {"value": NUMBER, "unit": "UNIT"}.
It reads {"value": 4.8, "unit": "mL"}
